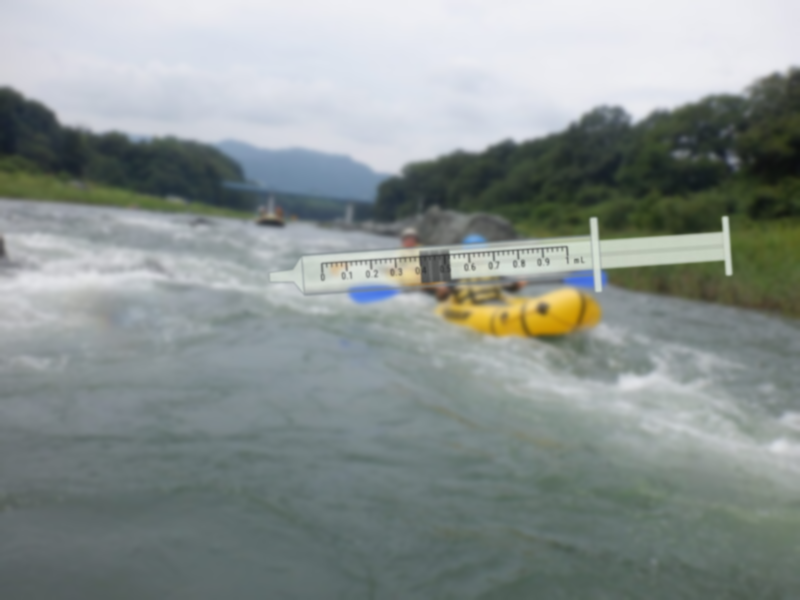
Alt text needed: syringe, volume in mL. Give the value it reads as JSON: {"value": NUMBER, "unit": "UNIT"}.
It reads {"value": 0.4, "unit": "mL"}
